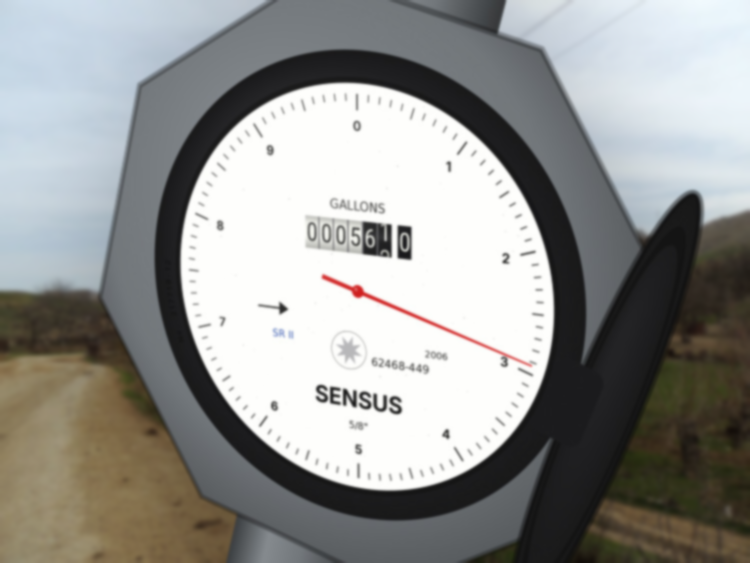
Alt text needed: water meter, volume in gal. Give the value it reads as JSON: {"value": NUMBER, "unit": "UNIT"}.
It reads {"value": 5612.9, "unit": "gal"}
